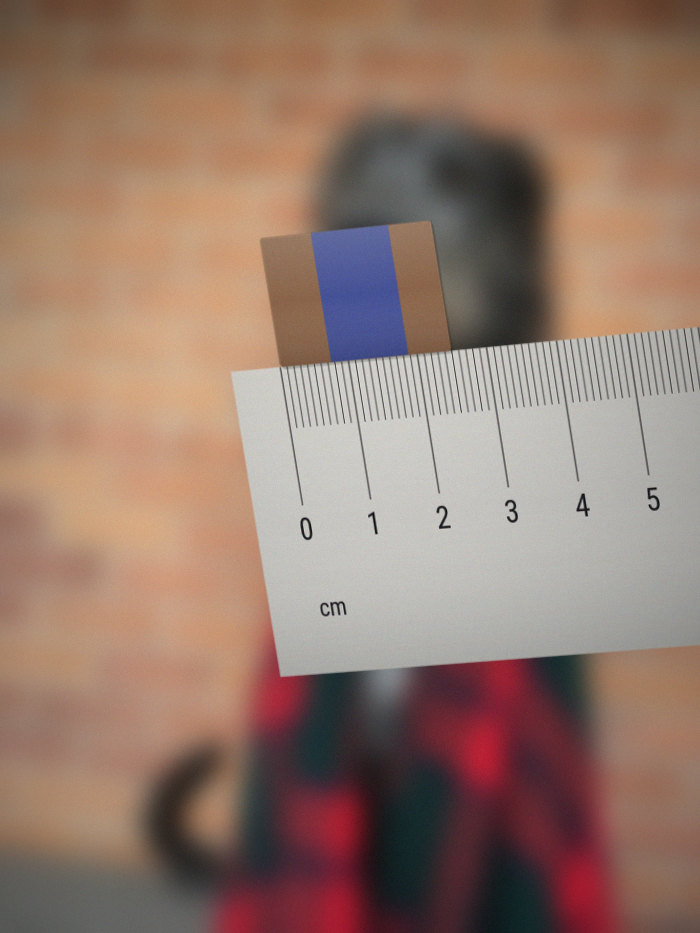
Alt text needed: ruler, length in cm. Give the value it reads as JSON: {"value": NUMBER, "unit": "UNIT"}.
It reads {"value": 2.5, "unit": "cm"}
